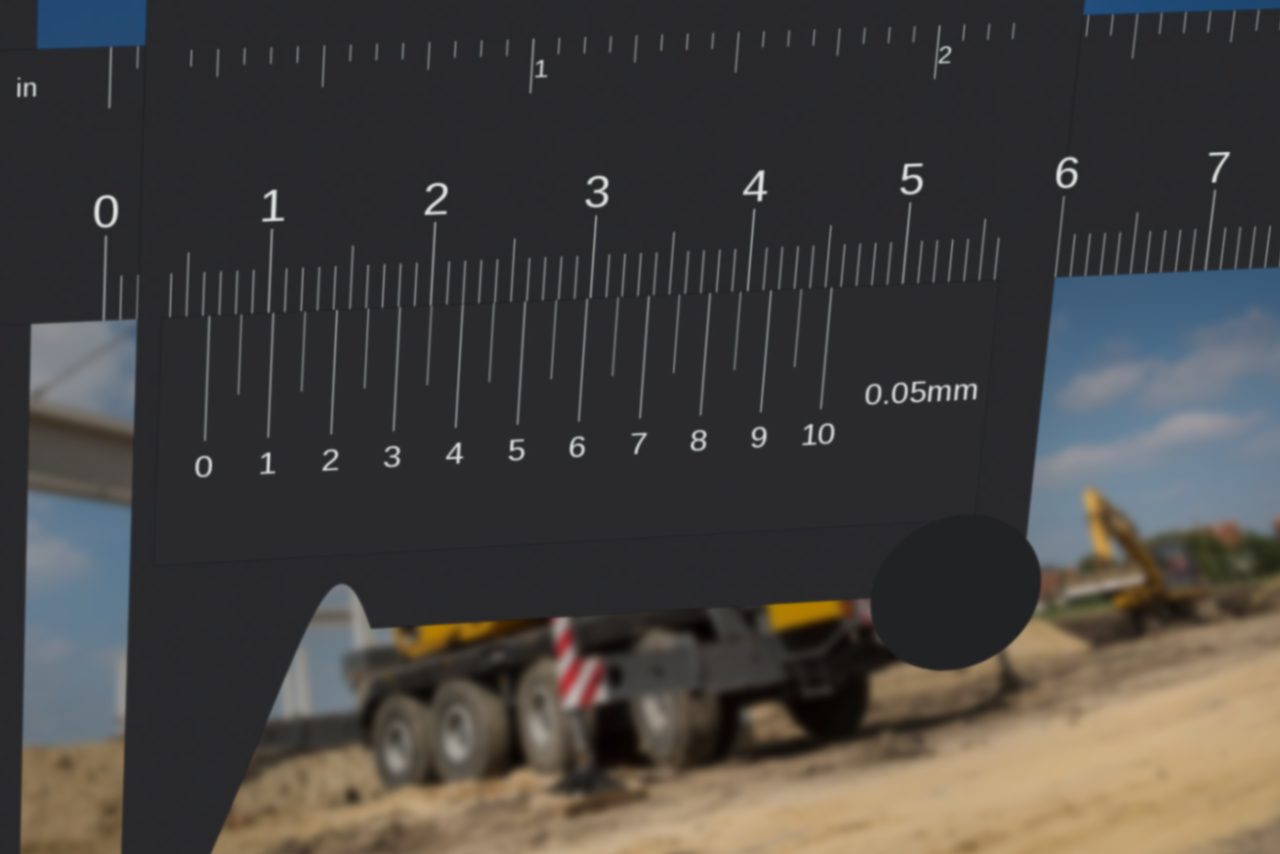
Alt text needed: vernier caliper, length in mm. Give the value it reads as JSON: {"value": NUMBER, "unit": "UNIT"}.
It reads {"value": 6.4, "unit": "mm"}
